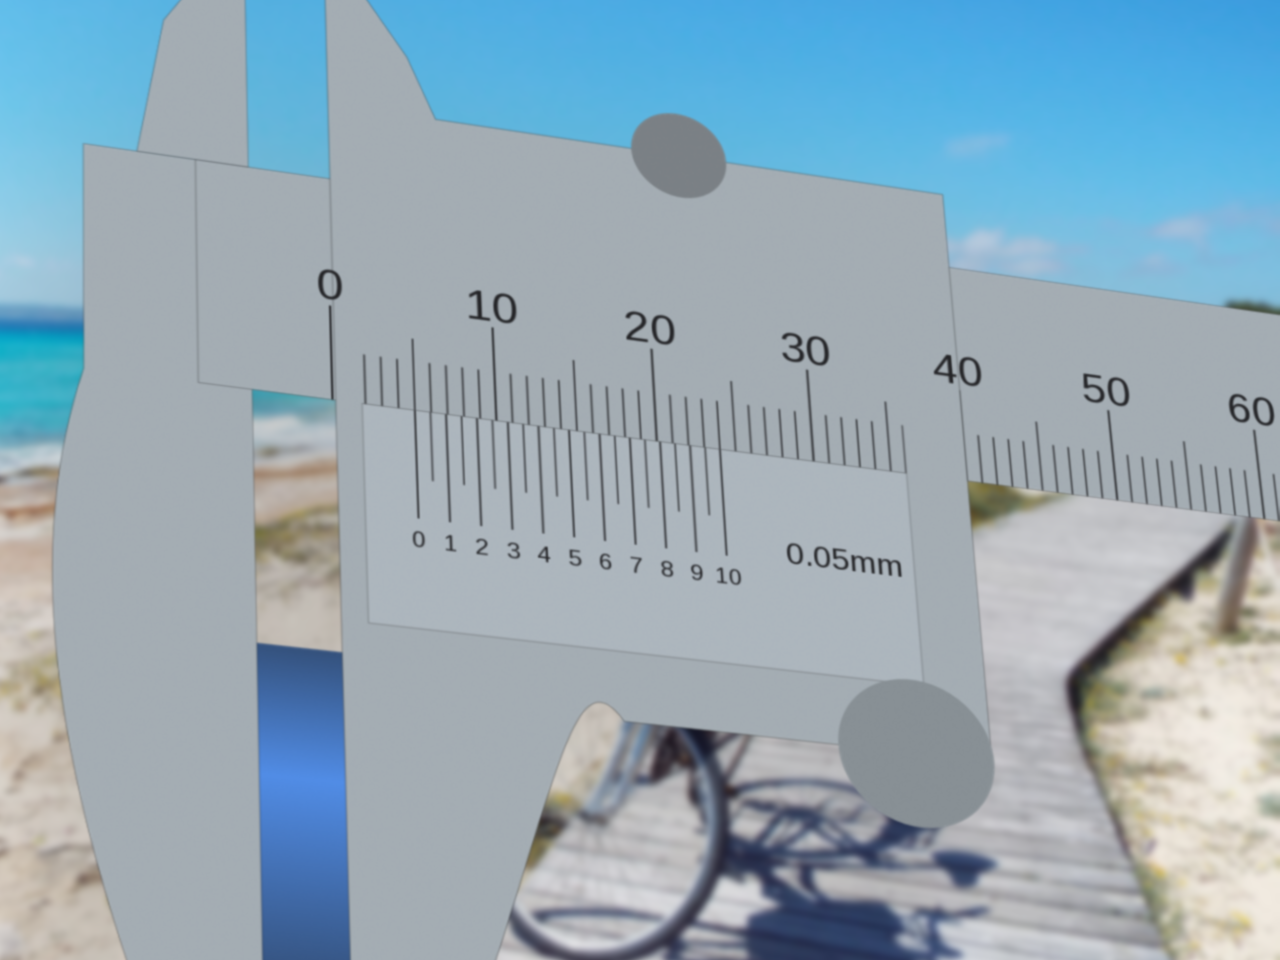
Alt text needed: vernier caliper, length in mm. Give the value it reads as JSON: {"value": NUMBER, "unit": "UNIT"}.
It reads {"value": 5.0, "unit": "mm"}
